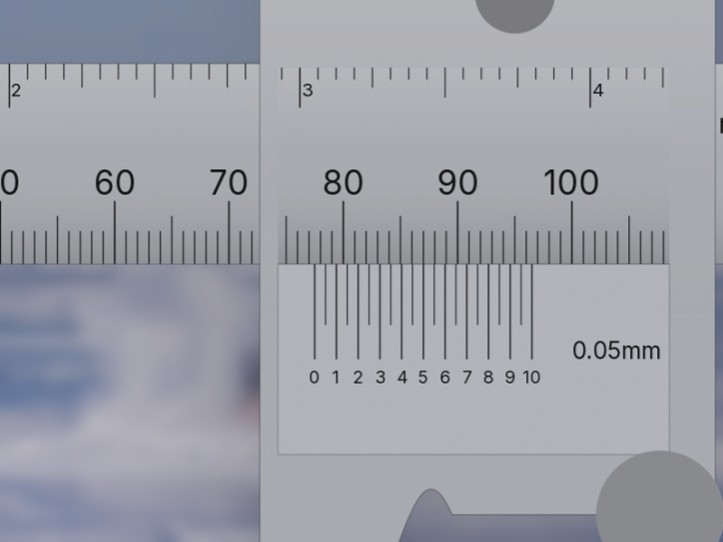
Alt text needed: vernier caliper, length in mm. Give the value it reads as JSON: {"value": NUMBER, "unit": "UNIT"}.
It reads {"value": 77.5, "unit": "mm"}
